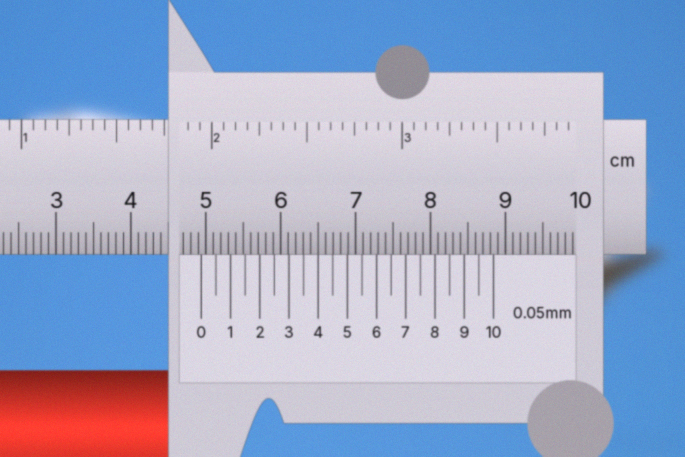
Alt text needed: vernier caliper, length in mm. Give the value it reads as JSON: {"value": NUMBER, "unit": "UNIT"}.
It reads {"value": 49.4, "unit": "mm"}
